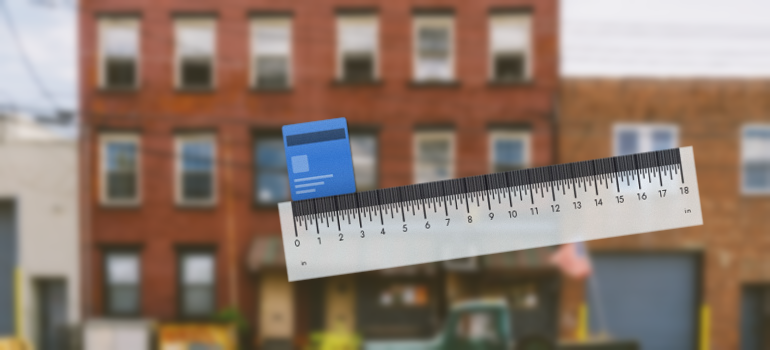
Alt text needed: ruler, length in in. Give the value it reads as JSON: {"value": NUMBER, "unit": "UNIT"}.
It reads {"value": 3, "unit": "in"}
